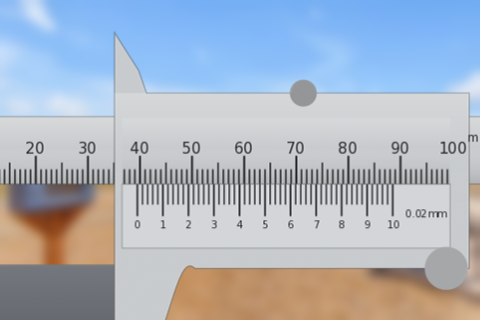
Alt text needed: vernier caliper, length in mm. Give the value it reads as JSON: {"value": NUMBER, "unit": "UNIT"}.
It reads {"value": 39.5, "unit": "mm"}
